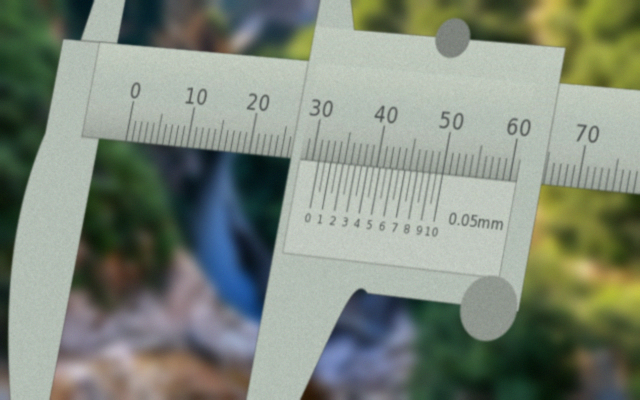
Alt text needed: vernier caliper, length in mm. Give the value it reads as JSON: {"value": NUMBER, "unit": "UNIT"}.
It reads {"value": 31.0, "unit": "mm"}
